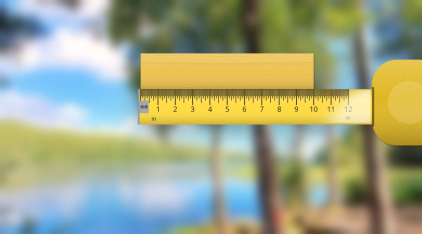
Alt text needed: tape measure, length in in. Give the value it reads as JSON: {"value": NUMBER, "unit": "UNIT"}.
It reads {"value": 10, "unit": "in"}
